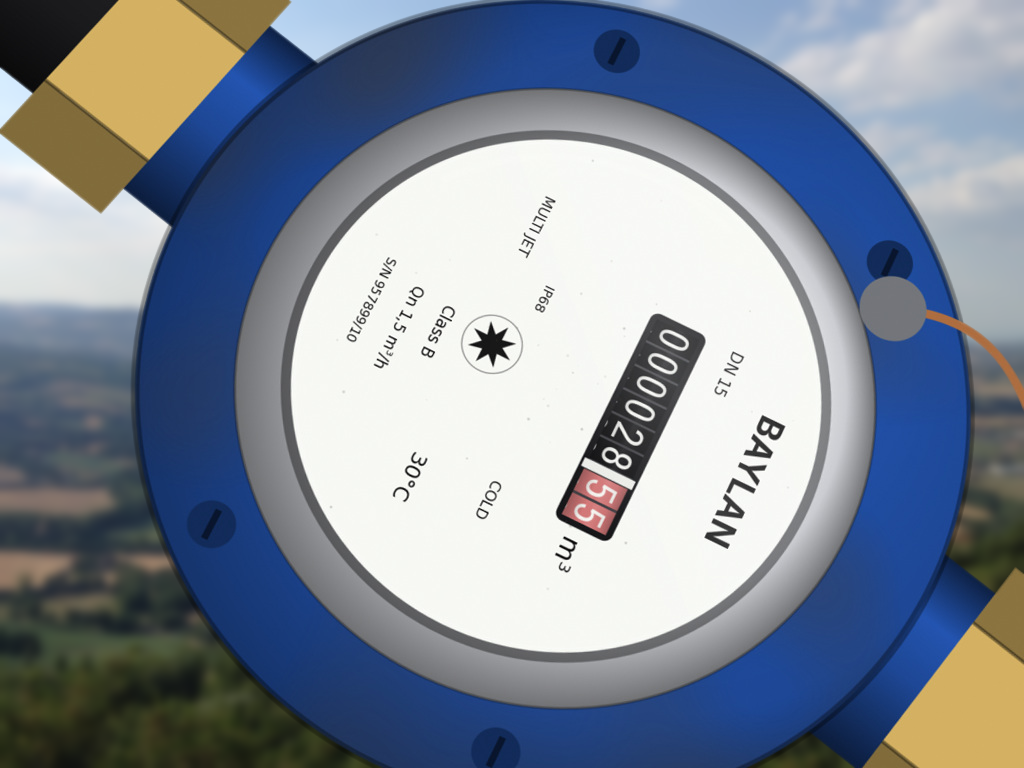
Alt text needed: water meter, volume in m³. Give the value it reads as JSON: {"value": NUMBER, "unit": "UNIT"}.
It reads {"value": 28.55, "unit": "m³"}
